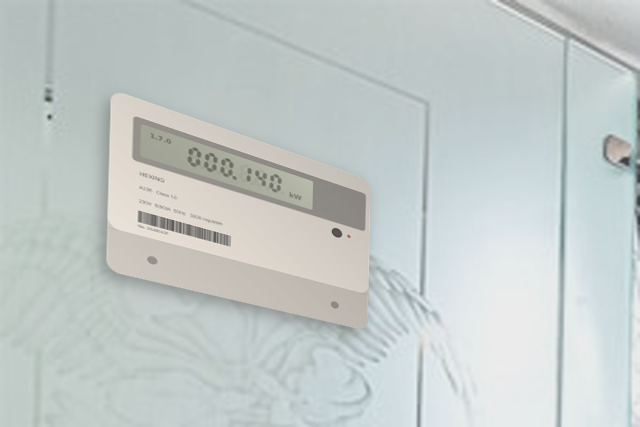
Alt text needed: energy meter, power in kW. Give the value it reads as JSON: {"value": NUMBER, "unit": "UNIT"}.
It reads {"value": 0.140, "unit": "kW"}
